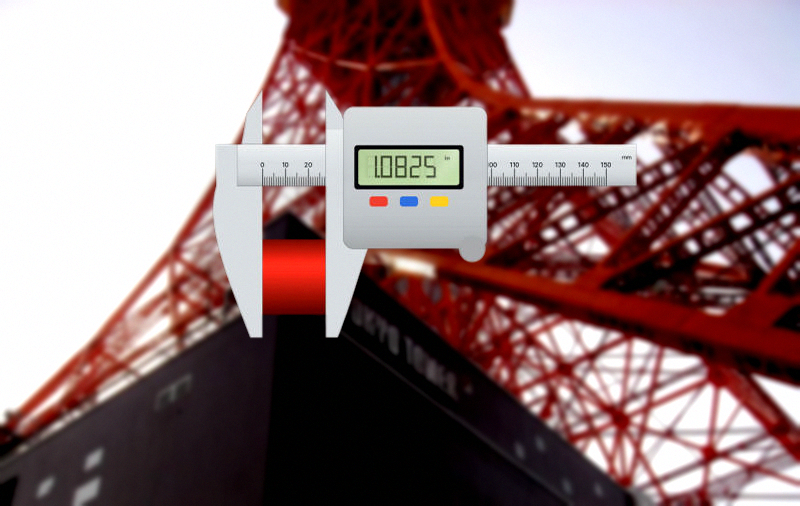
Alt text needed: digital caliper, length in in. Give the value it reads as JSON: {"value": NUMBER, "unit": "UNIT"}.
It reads {"value": 1.0825, "unit": "in"}
